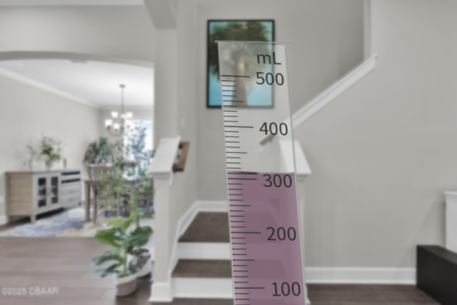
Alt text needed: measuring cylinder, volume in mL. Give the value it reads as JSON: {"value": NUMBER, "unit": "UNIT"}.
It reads {"value": 310, "unit": "mL"}
